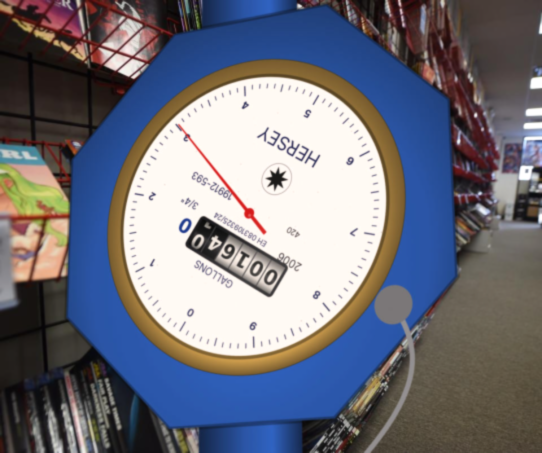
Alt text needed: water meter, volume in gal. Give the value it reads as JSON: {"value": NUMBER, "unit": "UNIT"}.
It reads {"value": 16403.0, "unit": "gal"}
